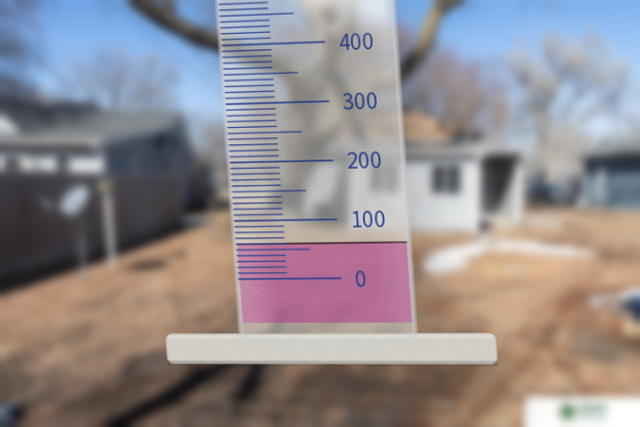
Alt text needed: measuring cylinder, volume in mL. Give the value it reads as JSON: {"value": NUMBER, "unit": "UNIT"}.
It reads {"value": 60, "unit": "mL"}
